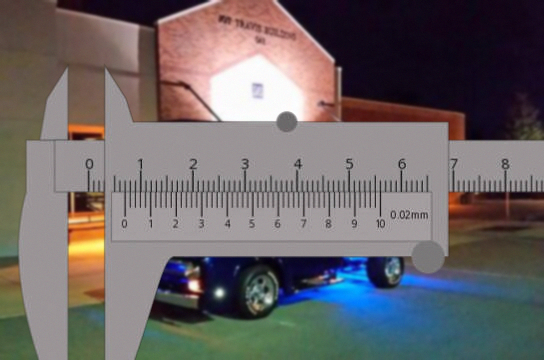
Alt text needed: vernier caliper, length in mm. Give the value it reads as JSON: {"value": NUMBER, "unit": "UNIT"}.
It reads {"value": 7.0, "unit": "mm"}
